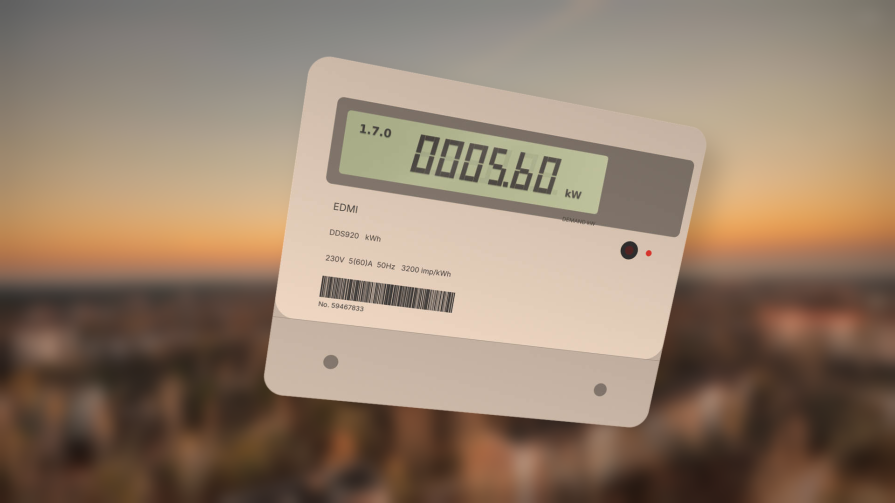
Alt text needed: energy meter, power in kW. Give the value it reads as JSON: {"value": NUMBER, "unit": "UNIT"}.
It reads {"value": 5.60, "unit": "kW"}
